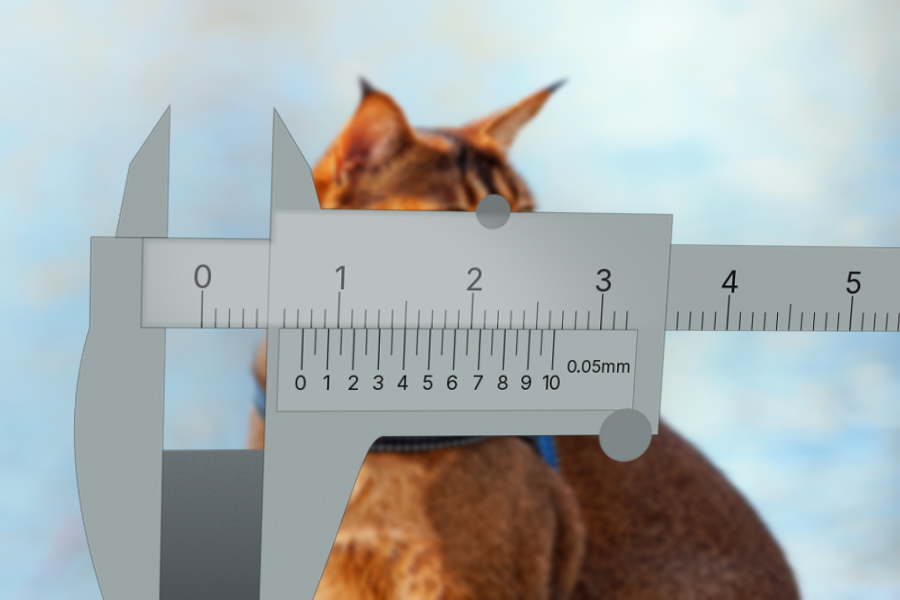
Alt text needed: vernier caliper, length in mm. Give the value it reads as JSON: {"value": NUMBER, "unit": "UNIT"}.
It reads {"value": 7.4, "unit": "mm"}
